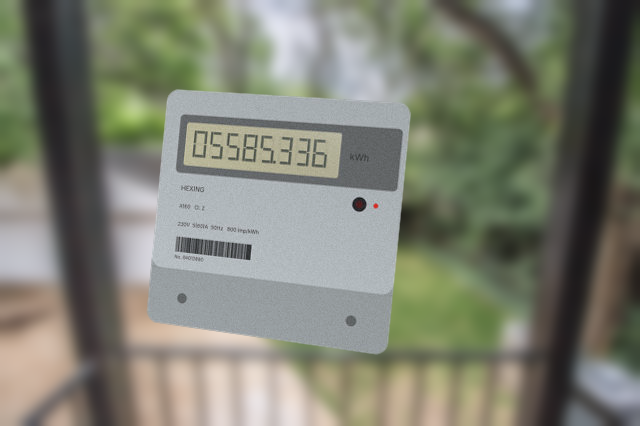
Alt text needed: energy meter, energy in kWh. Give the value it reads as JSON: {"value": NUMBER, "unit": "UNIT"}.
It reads {"value": 5585.336, "unit": "kWh"}
